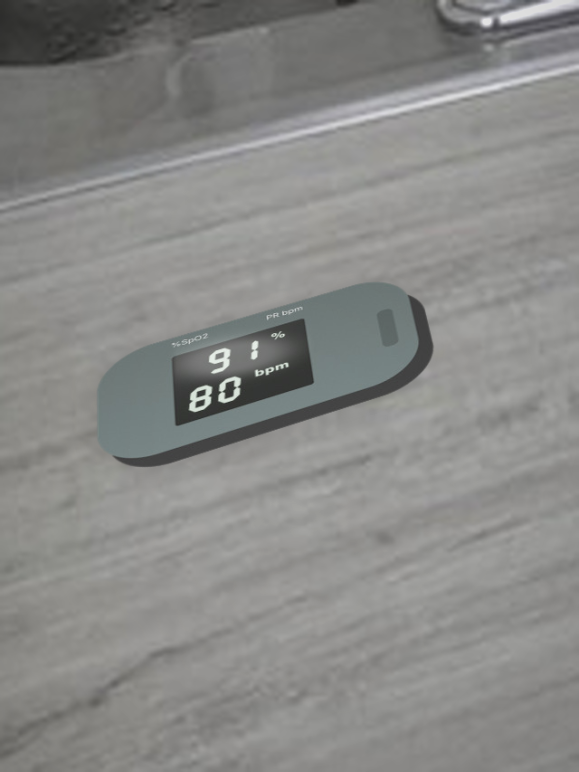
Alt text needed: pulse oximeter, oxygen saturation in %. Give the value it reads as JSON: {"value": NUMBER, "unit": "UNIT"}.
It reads {"value": 91, "unit": "%"}
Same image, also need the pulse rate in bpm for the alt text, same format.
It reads {"value": 80, "unit": "bpm"}
